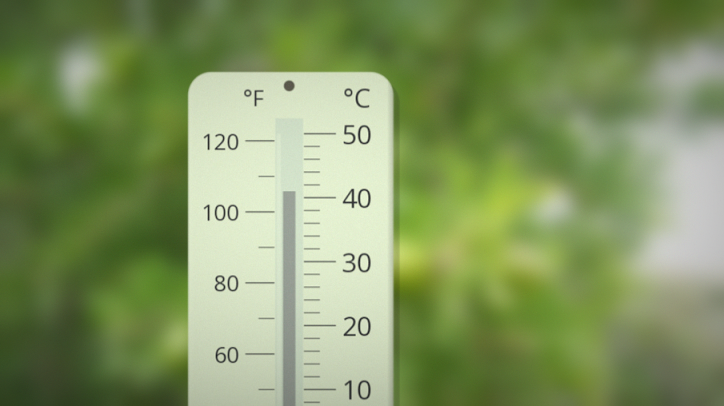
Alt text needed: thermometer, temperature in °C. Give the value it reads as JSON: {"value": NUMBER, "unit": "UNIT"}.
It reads {"value": 41, "unit": "°C"}
